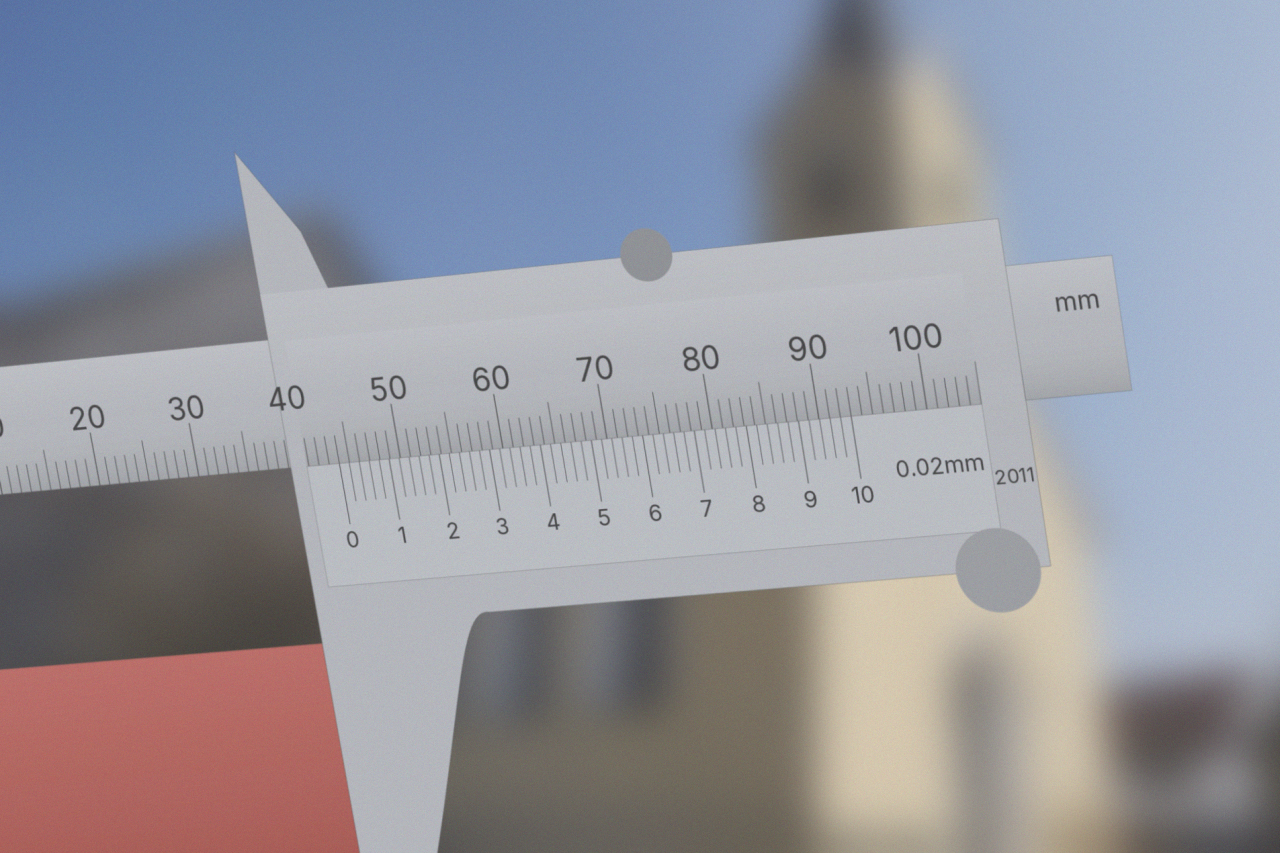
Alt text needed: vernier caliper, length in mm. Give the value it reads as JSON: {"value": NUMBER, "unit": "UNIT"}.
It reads {"value": 44.0, "unit": "mm"}
